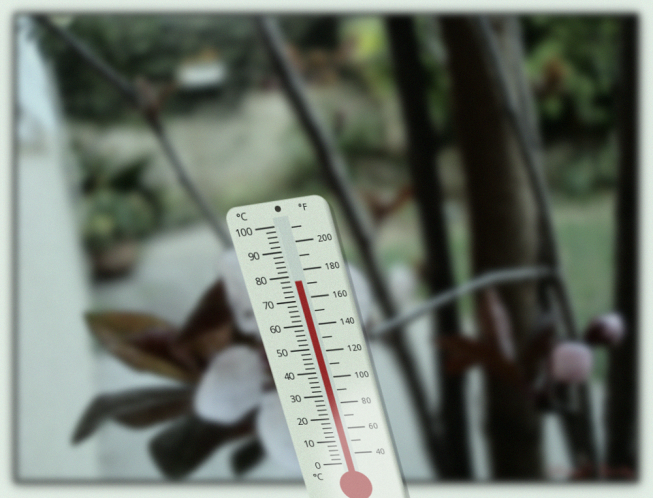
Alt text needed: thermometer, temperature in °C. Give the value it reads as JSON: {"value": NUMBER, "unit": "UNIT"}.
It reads {"value": 78, "unit": "°C"}
